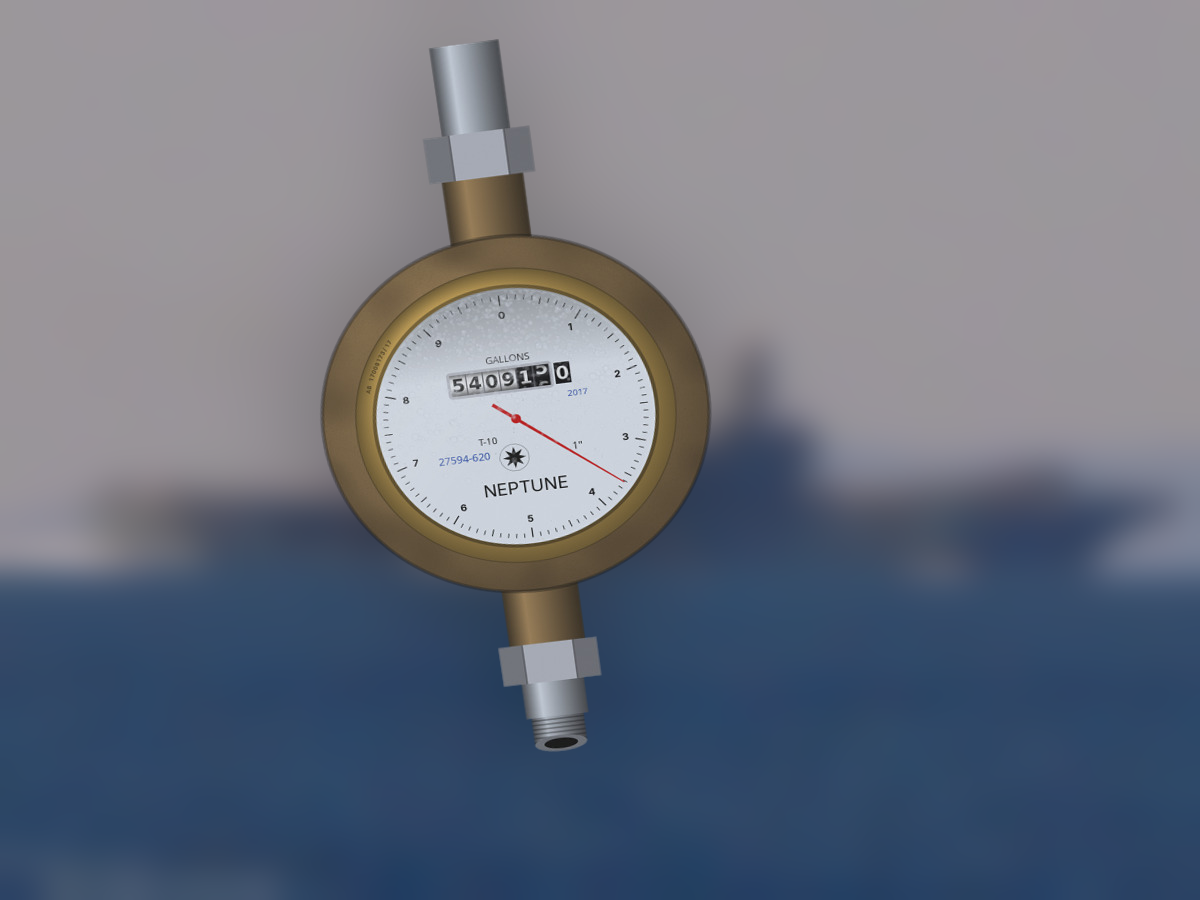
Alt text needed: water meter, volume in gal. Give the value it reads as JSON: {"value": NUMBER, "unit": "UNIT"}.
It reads {"value": 5409153.6, "unit": "gal"}
